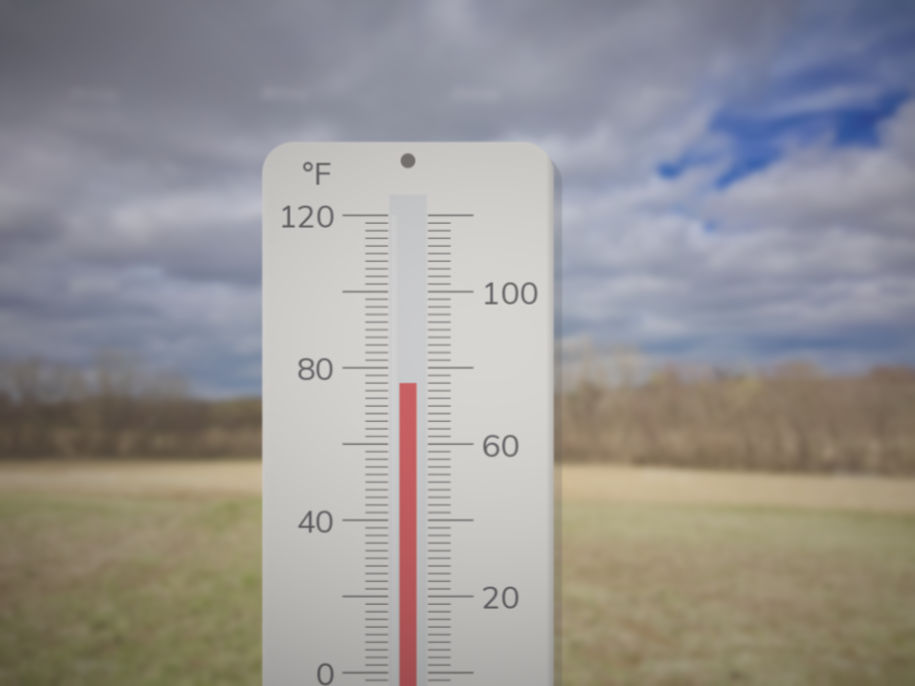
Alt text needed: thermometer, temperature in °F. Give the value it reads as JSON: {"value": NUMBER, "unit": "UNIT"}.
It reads {"value": 76, "unit": "°F"}
